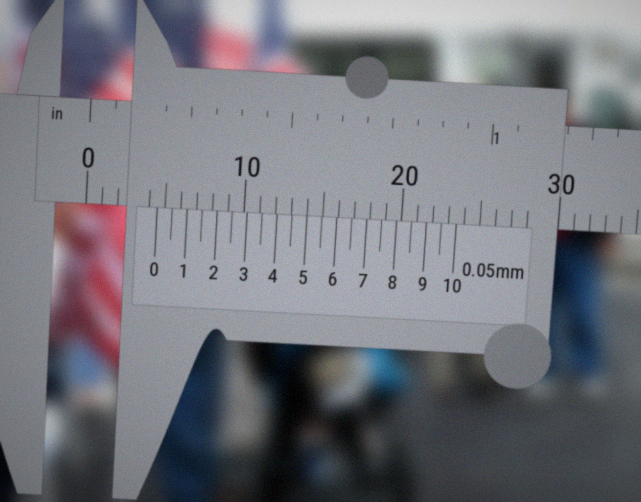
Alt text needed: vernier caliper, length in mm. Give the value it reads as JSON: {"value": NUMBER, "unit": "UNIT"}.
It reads {"value": 4.5, "unit": "mm"}
